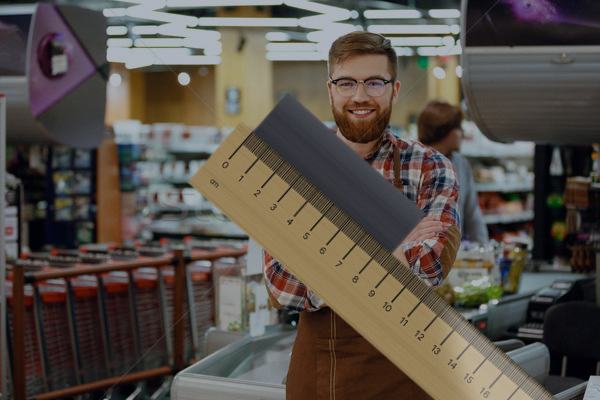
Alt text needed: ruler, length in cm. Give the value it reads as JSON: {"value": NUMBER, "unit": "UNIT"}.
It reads {"value": 8.5, "unit": "cm"}
